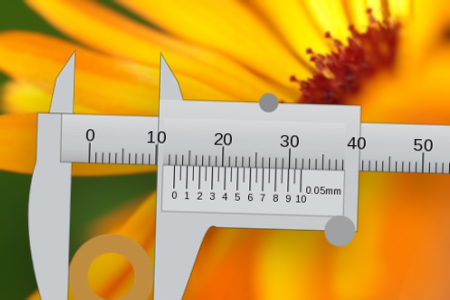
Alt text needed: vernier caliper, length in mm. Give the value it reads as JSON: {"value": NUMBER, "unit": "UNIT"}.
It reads {"value": 12.8, "unit": "mm"}
